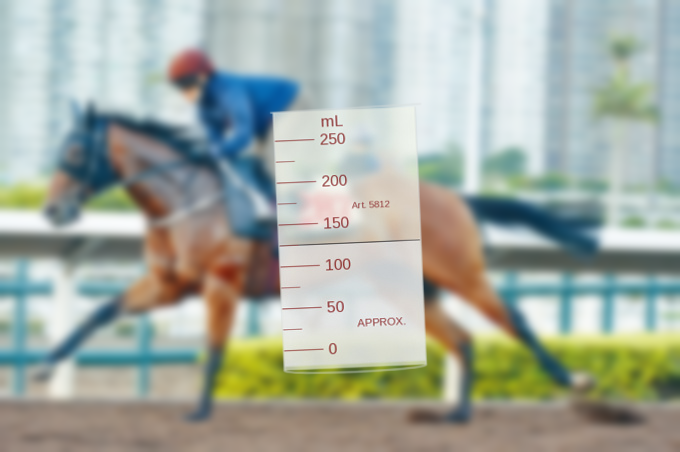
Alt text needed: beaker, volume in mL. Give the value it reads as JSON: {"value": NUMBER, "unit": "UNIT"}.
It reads {"value": 125, "unit": "mL"}
